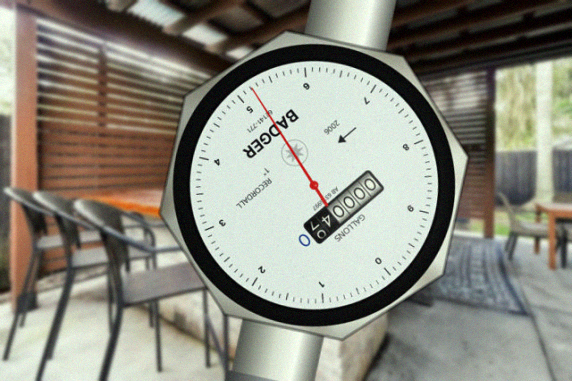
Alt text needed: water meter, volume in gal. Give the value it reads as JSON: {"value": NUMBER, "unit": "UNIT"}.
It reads {"value": 465.2, "unit": "gal"}
